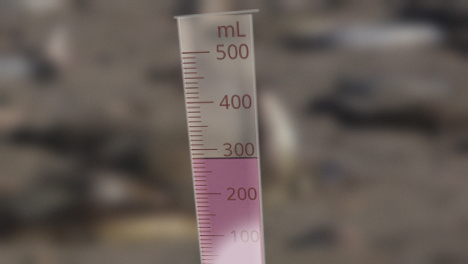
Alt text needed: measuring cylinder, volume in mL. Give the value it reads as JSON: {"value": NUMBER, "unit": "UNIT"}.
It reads {"value": 280, "unit": "mL"}
